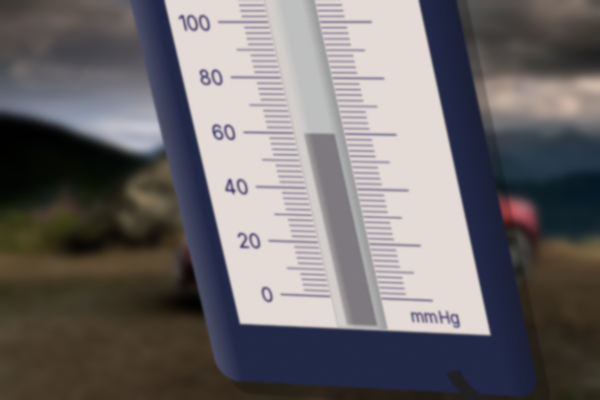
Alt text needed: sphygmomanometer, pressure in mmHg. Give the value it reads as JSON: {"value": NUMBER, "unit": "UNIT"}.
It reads {"value": 60, "unit": "mmHg"}
